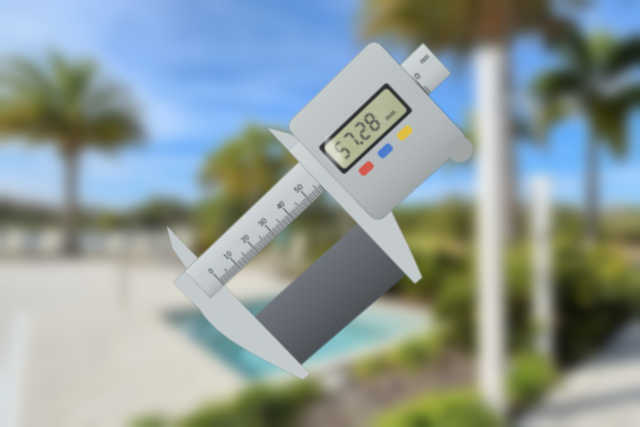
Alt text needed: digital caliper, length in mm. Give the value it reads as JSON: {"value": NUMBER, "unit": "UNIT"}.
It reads {"value": 57.28, "unit": "mm"}
